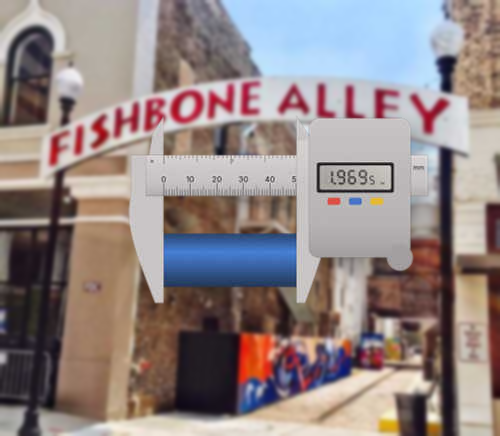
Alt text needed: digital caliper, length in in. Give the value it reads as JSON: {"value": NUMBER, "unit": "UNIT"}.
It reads {"value": 1.9695, "unit": "in"}
